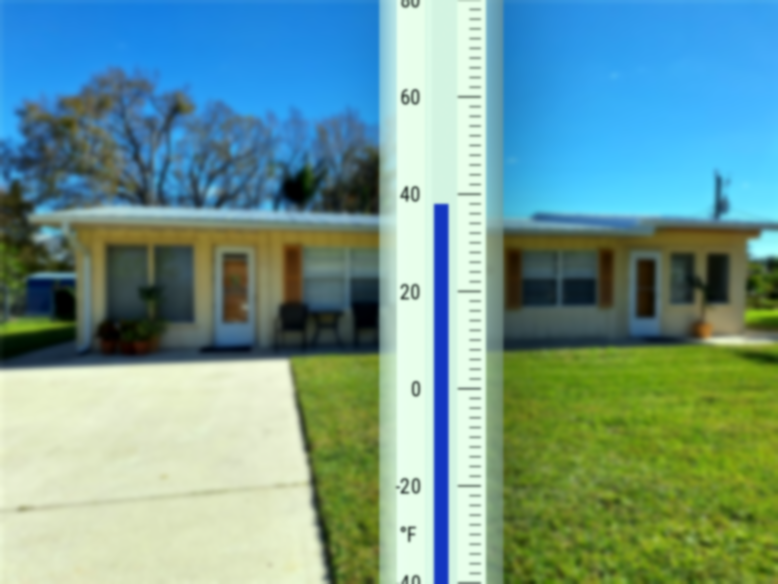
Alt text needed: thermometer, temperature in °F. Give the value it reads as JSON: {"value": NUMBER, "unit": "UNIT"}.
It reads {"value": 38, "unit": "°F"}
